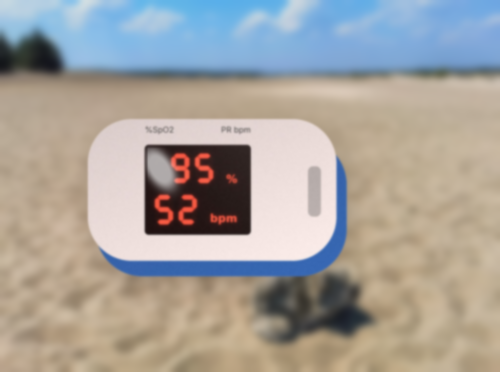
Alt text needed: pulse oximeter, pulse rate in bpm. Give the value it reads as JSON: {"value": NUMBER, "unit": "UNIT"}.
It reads {"value": 52, "unit": "bpm"}
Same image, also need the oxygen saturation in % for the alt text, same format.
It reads {"value": 95, "unit": "%"}
